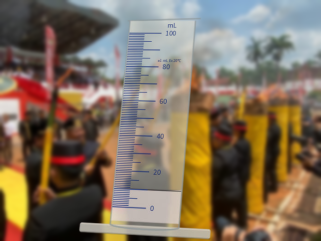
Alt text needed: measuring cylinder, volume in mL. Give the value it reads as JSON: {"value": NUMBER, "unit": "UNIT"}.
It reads {"value": 10, "unit": "mL"}
